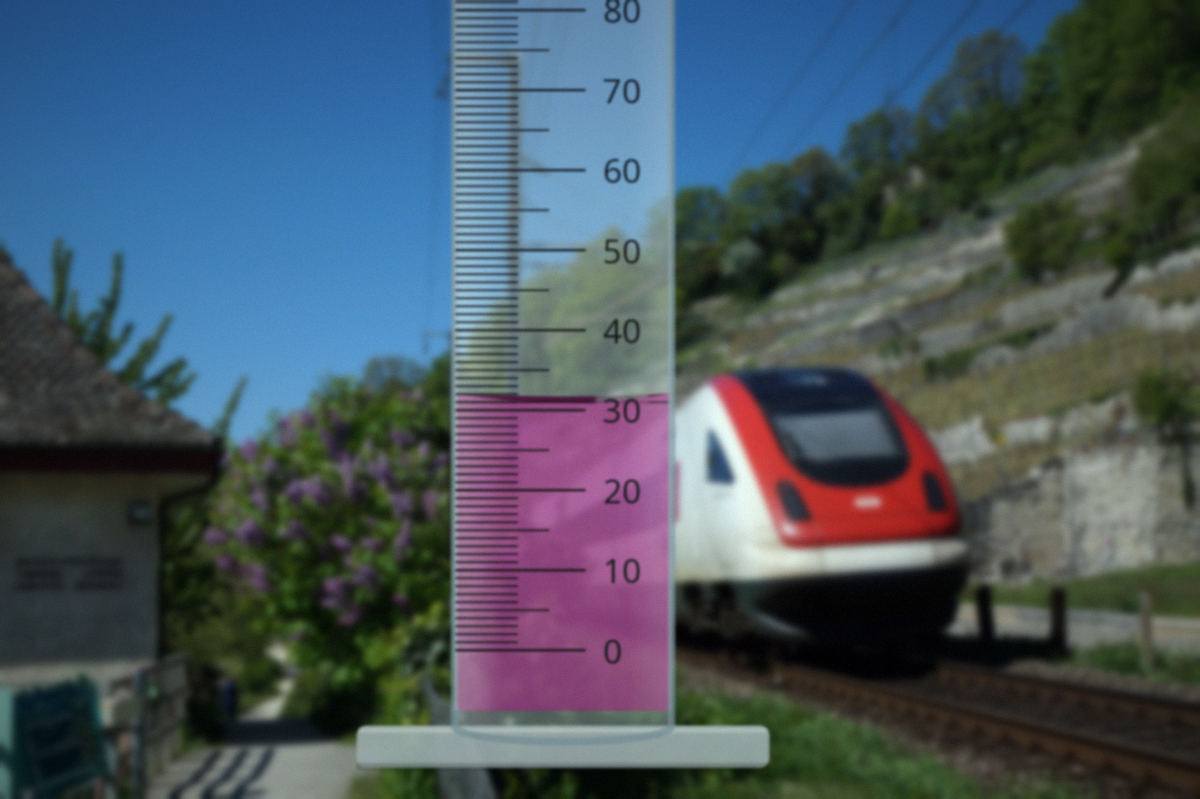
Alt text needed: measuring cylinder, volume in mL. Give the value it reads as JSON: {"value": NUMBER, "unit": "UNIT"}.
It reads {"value": 31, "unit": "mL"}
